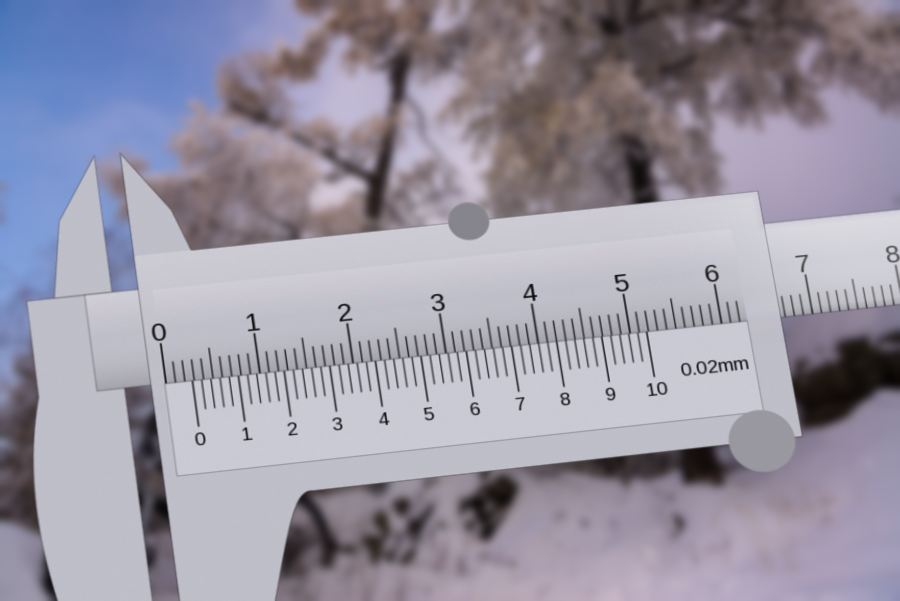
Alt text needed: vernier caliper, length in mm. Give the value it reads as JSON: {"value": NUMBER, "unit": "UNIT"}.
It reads {"value": 2.8, "unit": "mm"}
